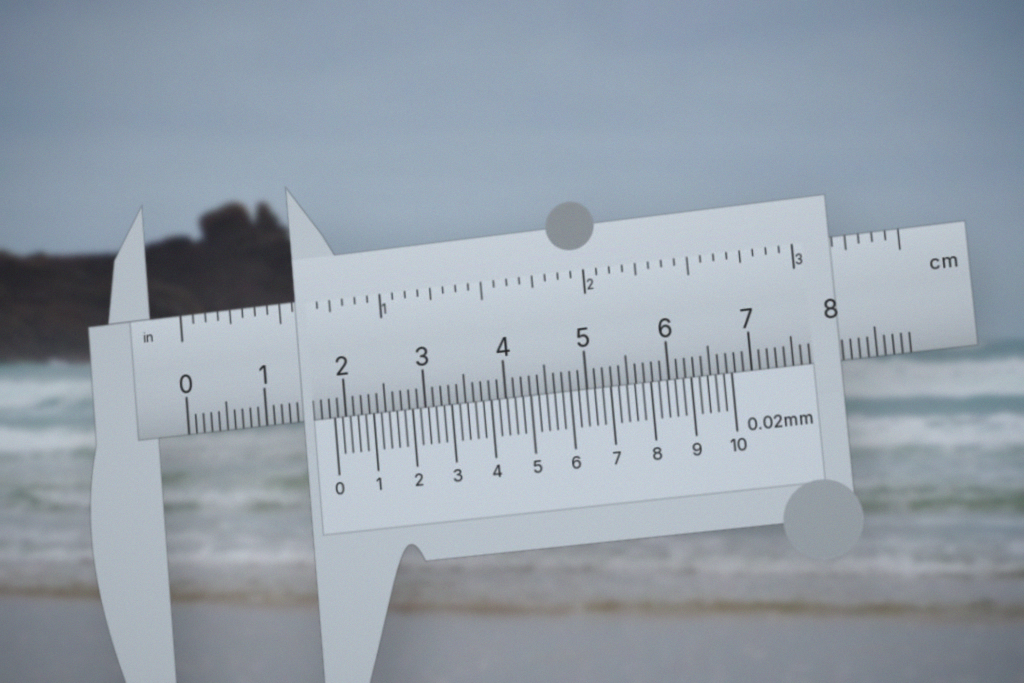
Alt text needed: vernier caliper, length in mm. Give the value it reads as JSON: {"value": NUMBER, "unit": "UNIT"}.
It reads {"value": 18.6, "unit": "mm"}
